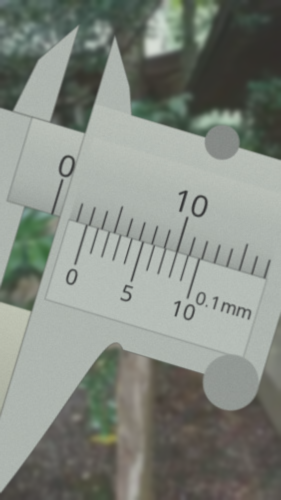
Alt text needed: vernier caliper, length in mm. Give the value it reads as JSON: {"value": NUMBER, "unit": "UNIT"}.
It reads {"value": 2.8, "unit": "mm"}
